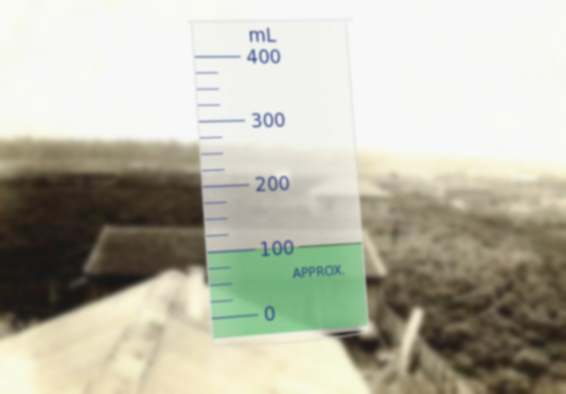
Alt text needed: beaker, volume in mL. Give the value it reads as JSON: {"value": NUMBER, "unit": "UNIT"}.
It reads {"value": 100, "unit": "mL"}
